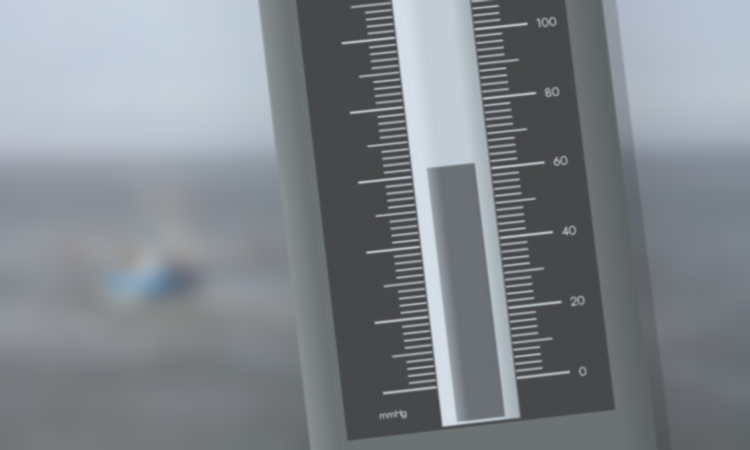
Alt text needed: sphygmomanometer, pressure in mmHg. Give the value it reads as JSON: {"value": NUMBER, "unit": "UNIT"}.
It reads {"value": 62, "unit": "mmHg"}
